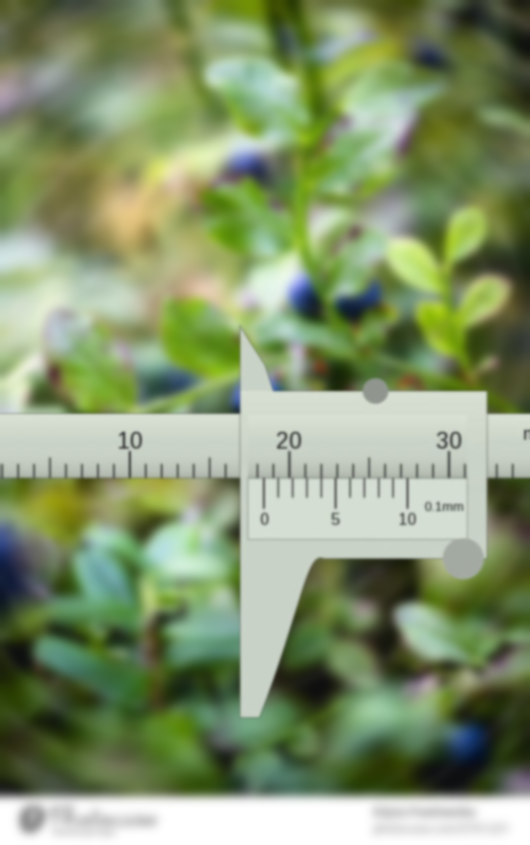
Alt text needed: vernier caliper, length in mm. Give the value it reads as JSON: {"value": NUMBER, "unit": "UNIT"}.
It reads {"value": 18.4, "unit": "mm"}
